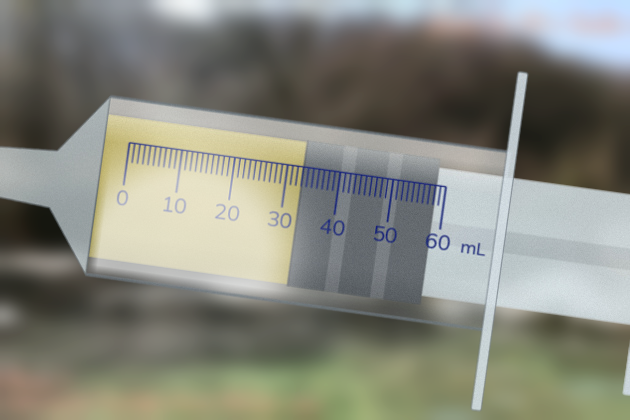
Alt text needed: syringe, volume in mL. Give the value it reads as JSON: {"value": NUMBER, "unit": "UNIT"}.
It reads {"value": 33, "unit": "mL"}
